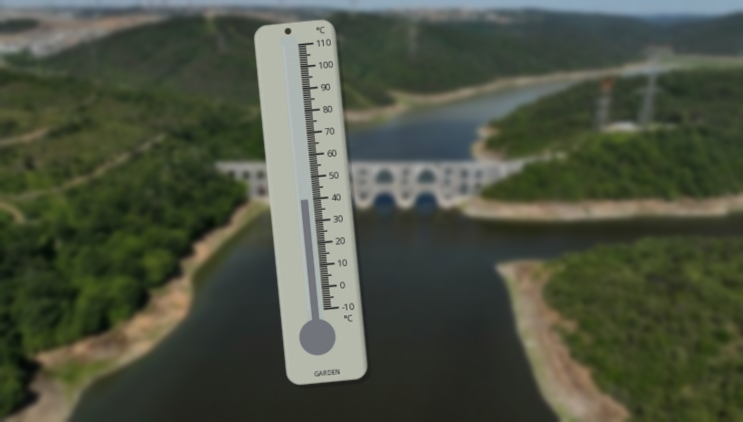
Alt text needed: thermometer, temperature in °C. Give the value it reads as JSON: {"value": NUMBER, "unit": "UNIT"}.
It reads {"value": 40, "unit": "°C"}
